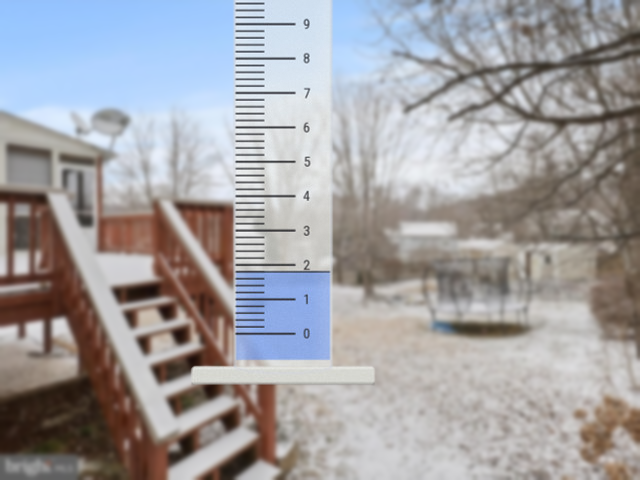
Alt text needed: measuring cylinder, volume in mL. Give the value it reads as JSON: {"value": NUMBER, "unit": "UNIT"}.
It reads {"value": 1.8, "unit": "mL"}
